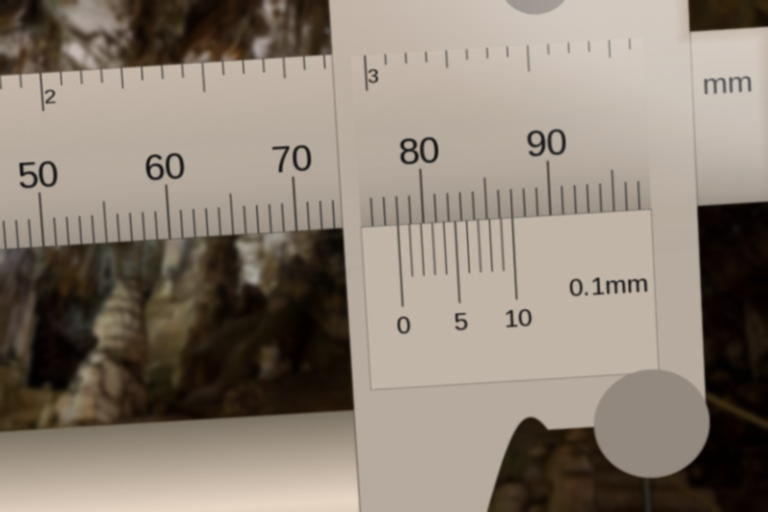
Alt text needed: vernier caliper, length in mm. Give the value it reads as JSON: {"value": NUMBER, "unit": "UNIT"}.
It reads {"value": 78.0, "unit": "mm"}
